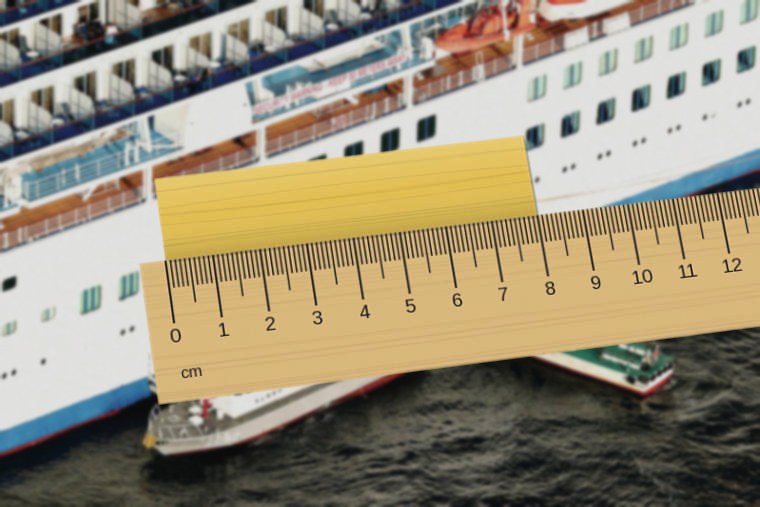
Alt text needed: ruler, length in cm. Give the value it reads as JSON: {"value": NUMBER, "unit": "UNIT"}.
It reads {"value": 8, "unit": "cm"}
